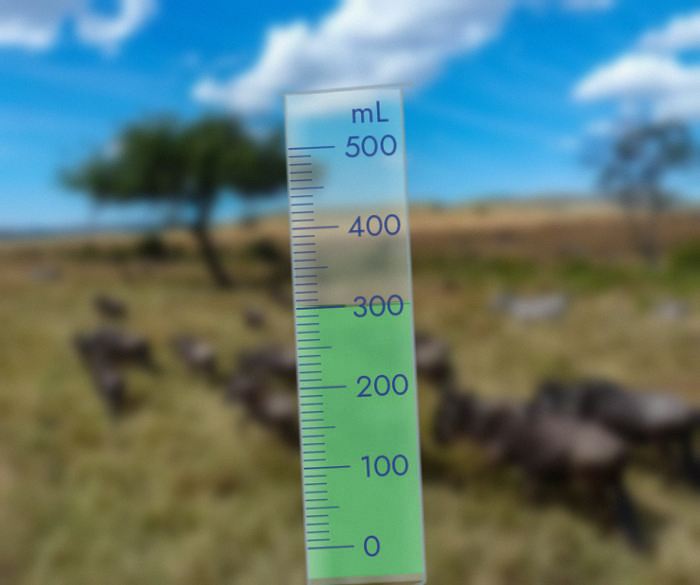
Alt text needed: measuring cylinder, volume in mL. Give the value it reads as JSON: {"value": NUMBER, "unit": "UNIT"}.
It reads {"value": 300, "unit": "mL"}
